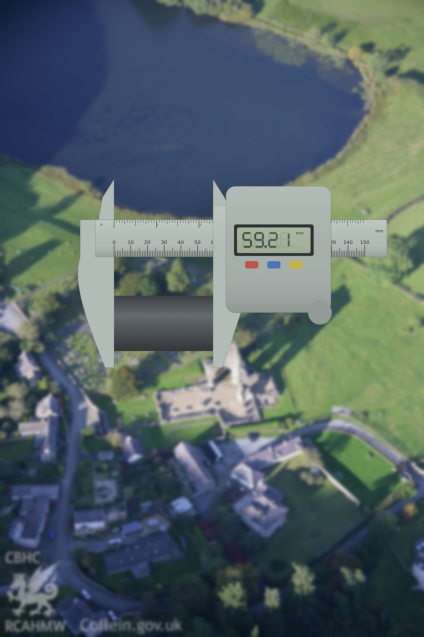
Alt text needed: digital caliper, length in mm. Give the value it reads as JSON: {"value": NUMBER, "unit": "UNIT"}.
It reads {"value": 59.21, "unit": "mm"}
